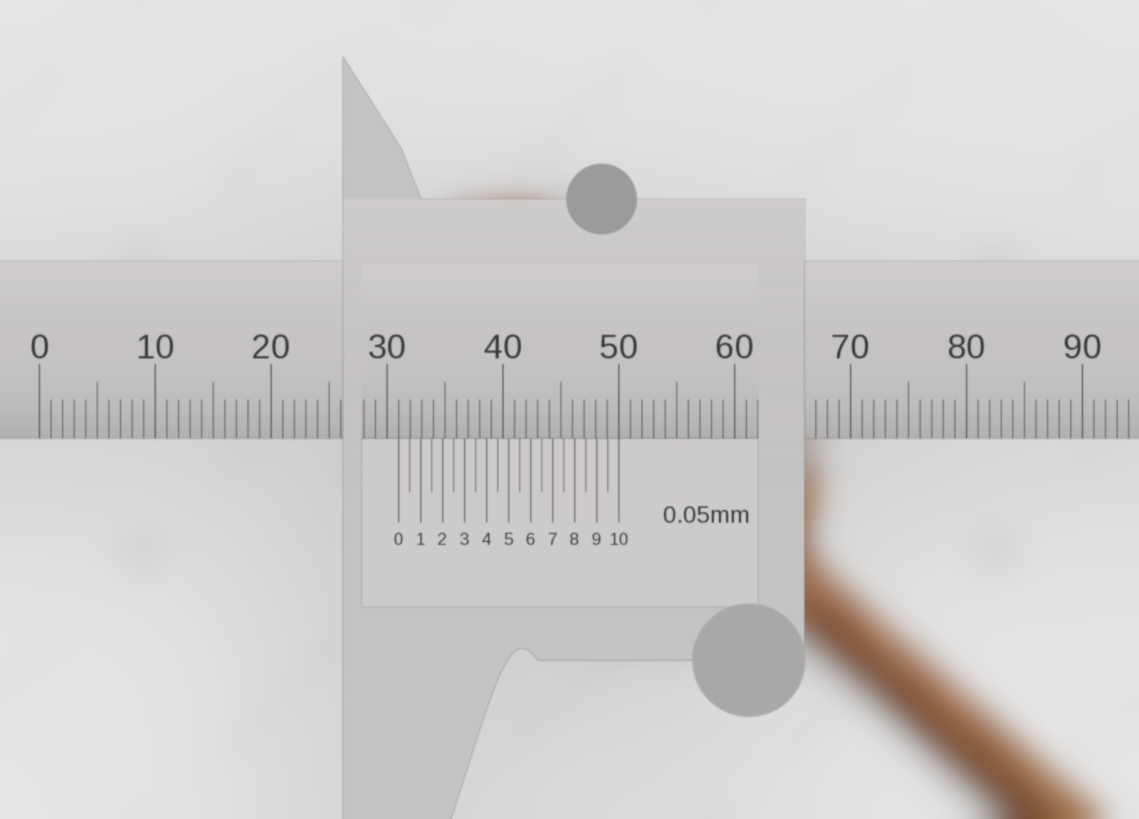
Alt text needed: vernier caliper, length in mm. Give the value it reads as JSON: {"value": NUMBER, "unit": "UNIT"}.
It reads {"value": 31.0, "unit": "mm"}
